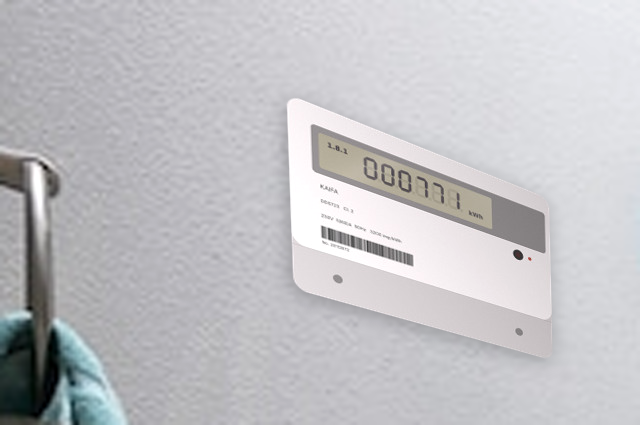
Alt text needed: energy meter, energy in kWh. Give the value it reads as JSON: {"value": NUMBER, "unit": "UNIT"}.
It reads {"value": 771, "unit": "kWh"}
